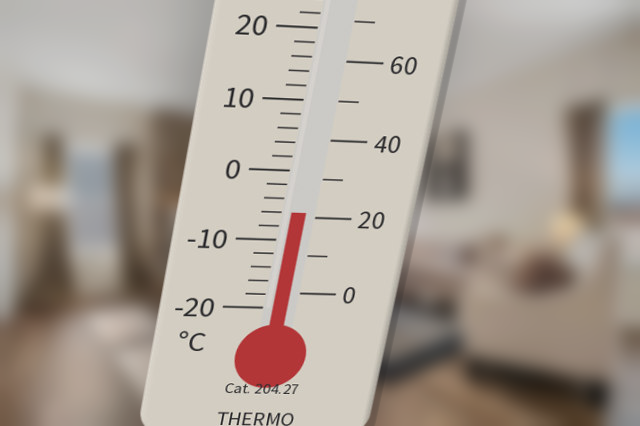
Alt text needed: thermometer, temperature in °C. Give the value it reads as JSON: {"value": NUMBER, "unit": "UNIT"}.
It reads {"value": -6, "unit": "°C"}
